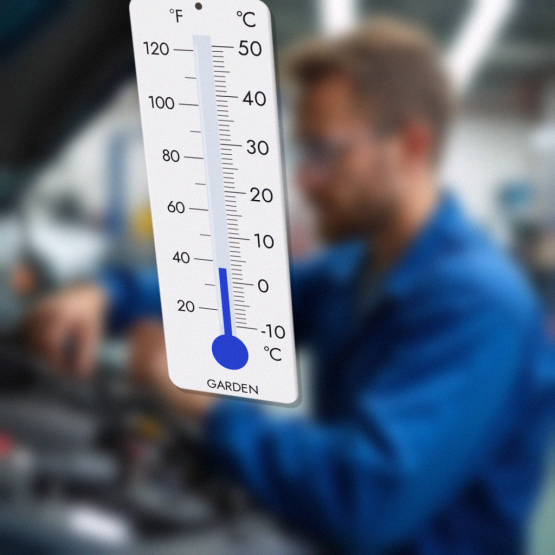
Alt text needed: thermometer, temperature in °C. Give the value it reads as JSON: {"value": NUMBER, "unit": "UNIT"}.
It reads {"value": 3, "unit": "°C"}
